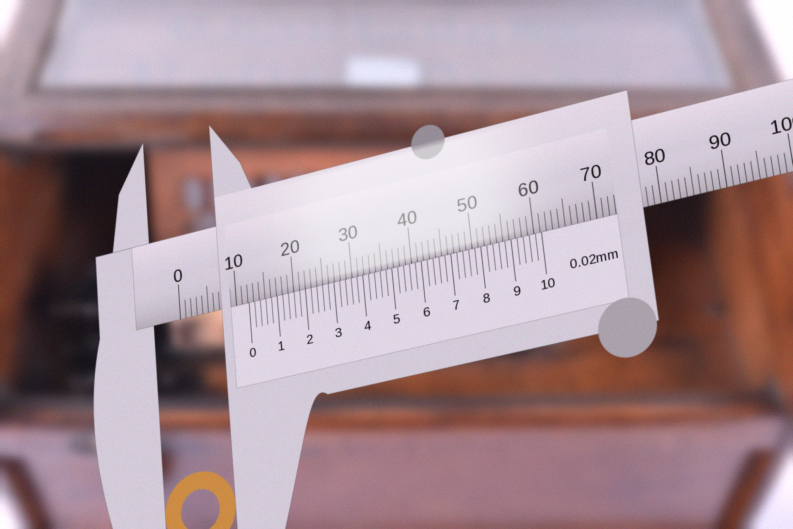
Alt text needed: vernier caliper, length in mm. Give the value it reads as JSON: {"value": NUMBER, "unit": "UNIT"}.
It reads {"value": 12.2, "unit": "mm"}
